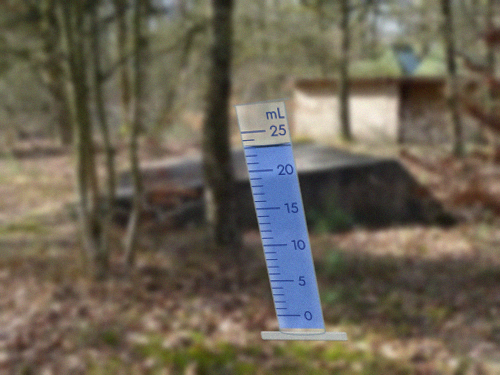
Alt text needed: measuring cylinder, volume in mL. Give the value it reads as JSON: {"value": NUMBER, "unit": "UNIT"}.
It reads {"value": 23, "unit": "mL"}
